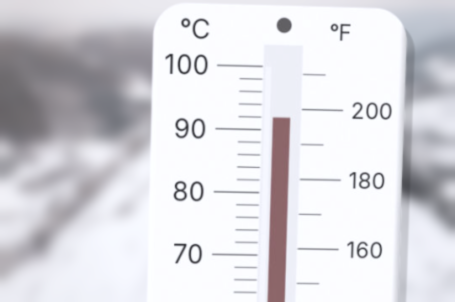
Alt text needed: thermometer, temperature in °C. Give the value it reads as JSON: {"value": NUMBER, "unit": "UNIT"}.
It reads {"value": 92, "unit": "°C"}
